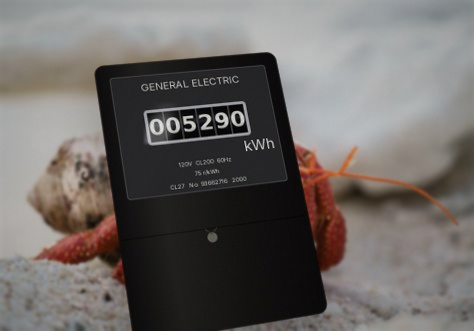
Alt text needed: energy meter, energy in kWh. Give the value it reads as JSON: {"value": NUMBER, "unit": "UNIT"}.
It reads {"value": 5290, "unit": "kWh"}
